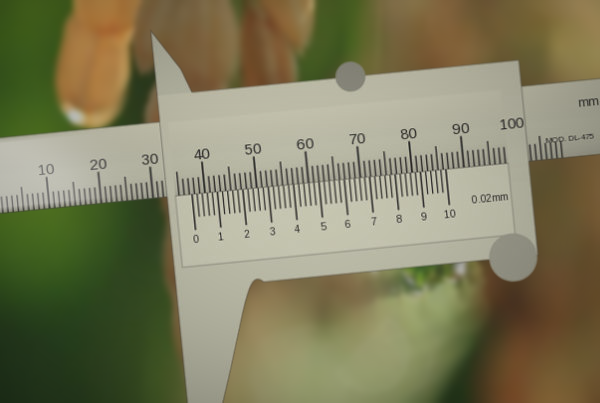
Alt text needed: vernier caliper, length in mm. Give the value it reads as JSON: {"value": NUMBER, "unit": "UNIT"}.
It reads {"value": 37.5, "unit": "mm"}
